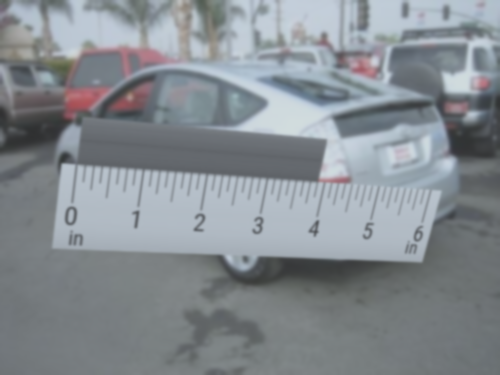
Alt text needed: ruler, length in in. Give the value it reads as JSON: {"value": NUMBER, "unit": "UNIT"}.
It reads {"value": 3.875, "unit": "in"}
